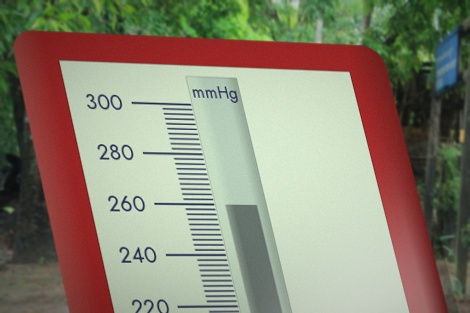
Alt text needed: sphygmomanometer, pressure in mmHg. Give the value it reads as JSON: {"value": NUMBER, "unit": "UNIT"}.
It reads {"value": 260, "unit": "mmHg"}
